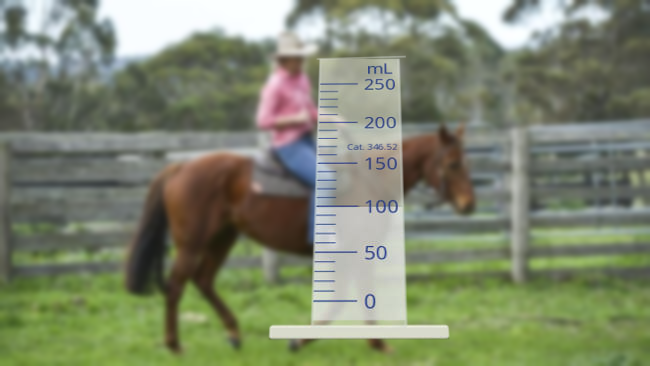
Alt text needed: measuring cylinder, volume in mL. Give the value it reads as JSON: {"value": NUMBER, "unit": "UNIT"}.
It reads {"value": 100, "unit": "mL"}
